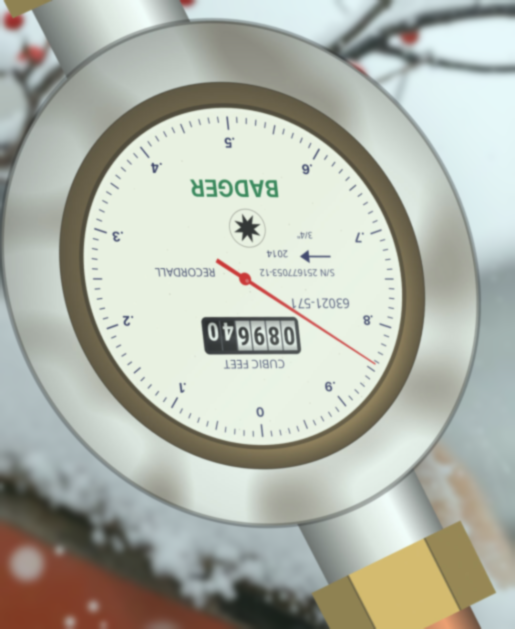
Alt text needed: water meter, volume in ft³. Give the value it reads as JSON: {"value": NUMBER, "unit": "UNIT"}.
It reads {"value": 89639.84, "unit": "ft³"}
